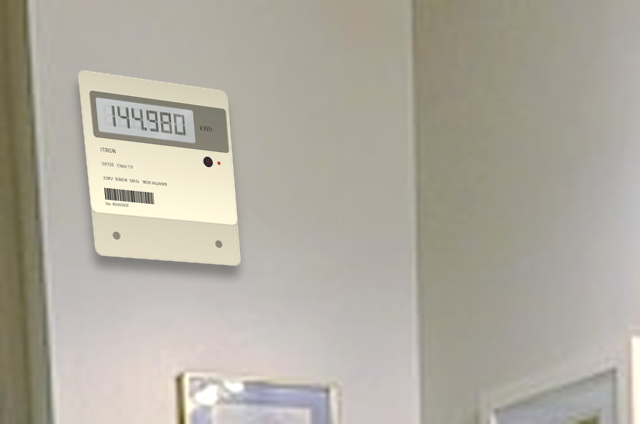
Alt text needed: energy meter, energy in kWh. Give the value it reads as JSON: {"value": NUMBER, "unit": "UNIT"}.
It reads {"value": 144.980, "unit": "kWh"}
